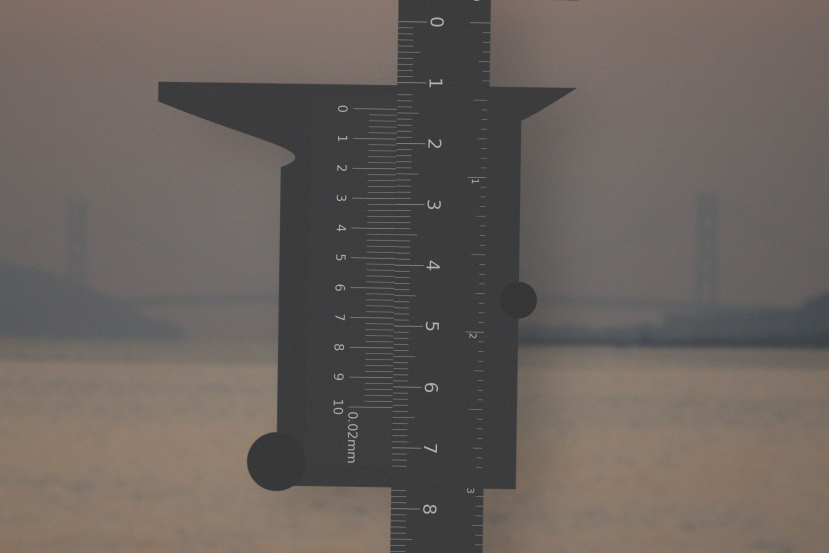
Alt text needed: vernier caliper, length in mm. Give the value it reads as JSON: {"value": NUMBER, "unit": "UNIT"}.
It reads {"value": 14.4, "unit": "mm"}
